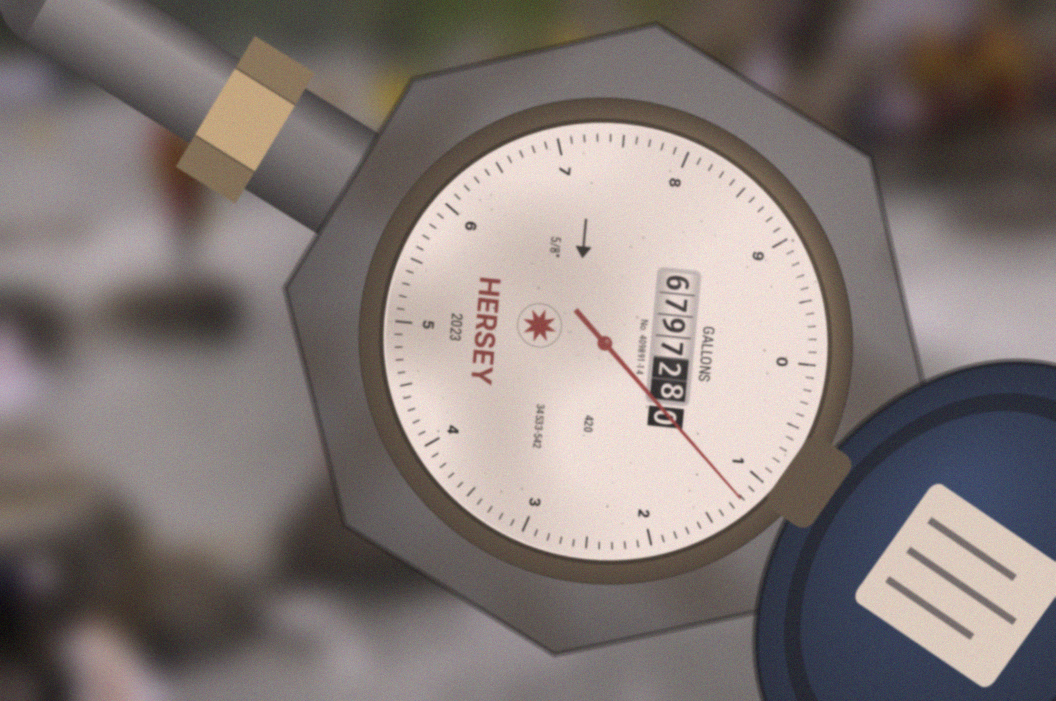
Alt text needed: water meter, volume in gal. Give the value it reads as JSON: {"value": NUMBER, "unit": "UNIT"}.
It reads {"value": 6797281.2, "unit": "gal"}
